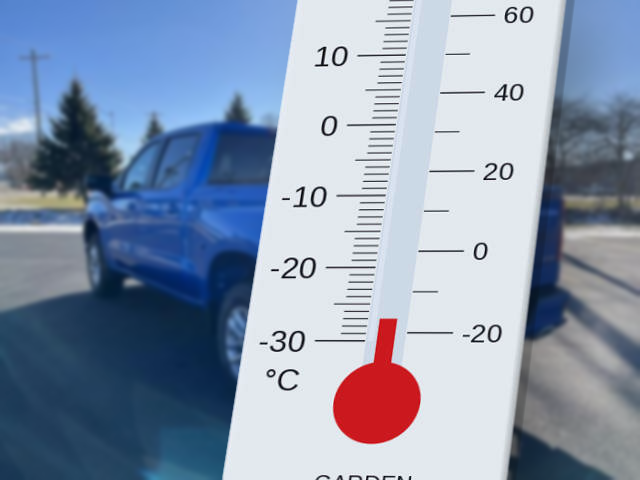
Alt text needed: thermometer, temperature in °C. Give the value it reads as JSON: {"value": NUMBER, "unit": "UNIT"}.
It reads {"value": -27, "unit": "°C"}
